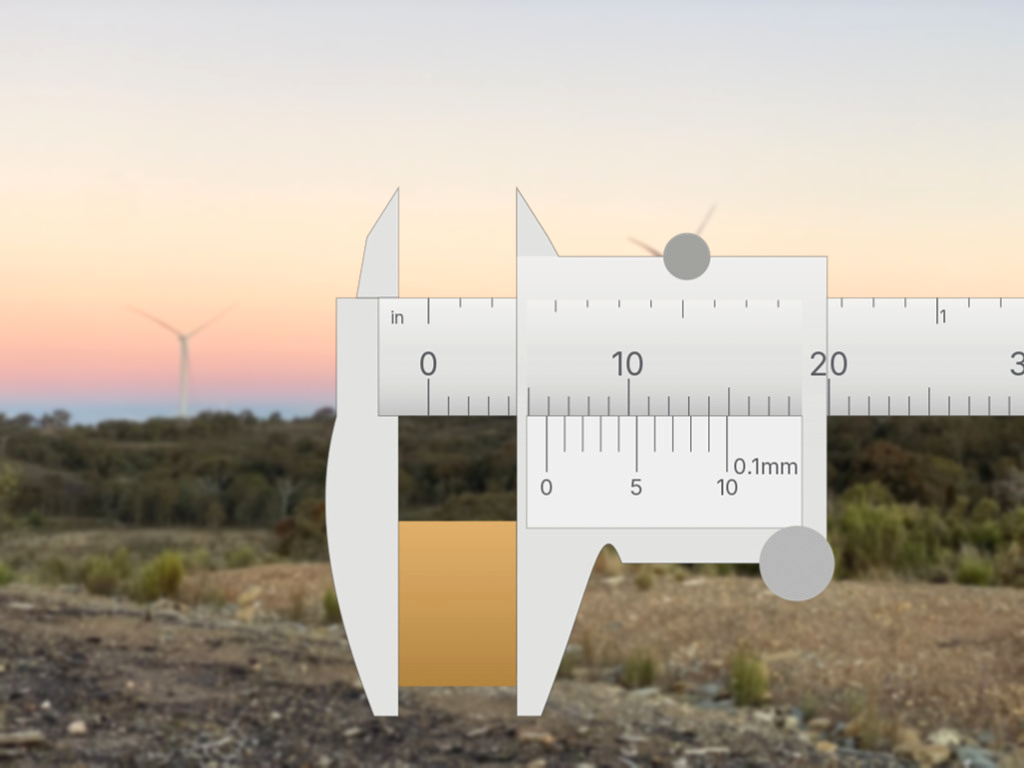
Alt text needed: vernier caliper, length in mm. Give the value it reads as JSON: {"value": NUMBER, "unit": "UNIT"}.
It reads {"value": 5.9, "unit": "mm"}
